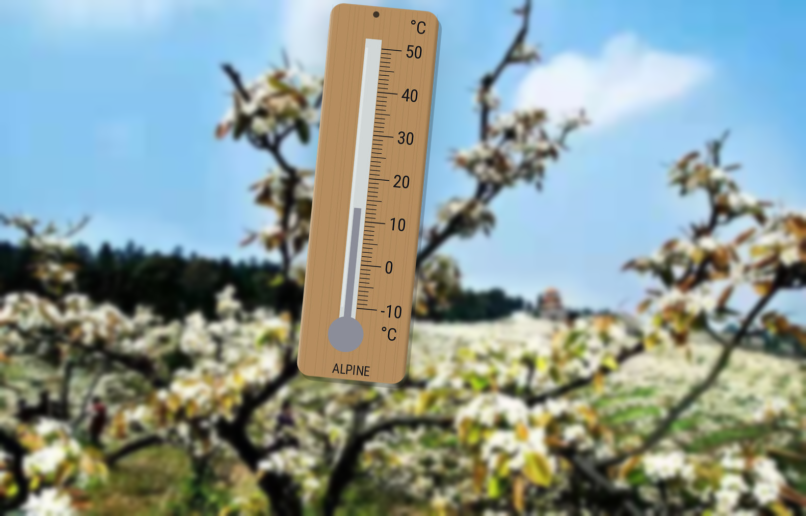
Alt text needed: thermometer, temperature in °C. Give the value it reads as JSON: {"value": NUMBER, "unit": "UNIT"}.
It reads {"value": 13, "unit": "°C"}
